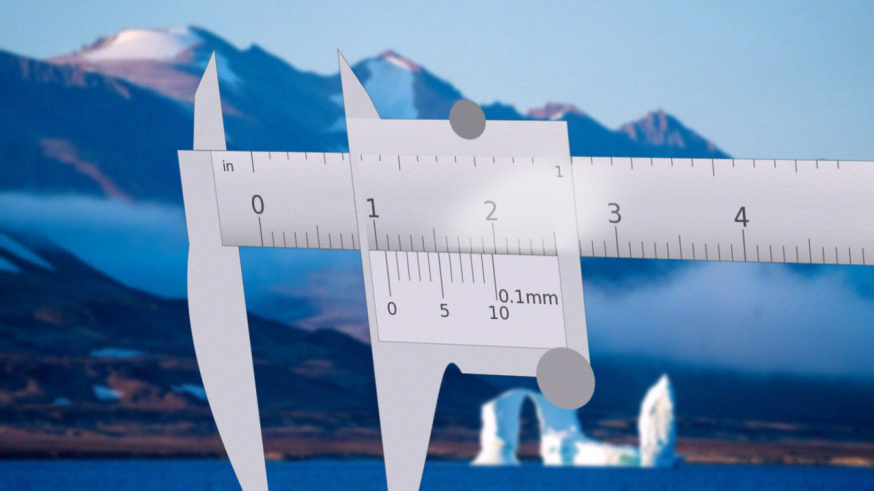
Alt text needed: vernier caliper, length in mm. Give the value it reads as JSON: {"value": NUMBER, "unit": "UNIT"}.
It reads {"value": 10.7, "unit": "mm"}
